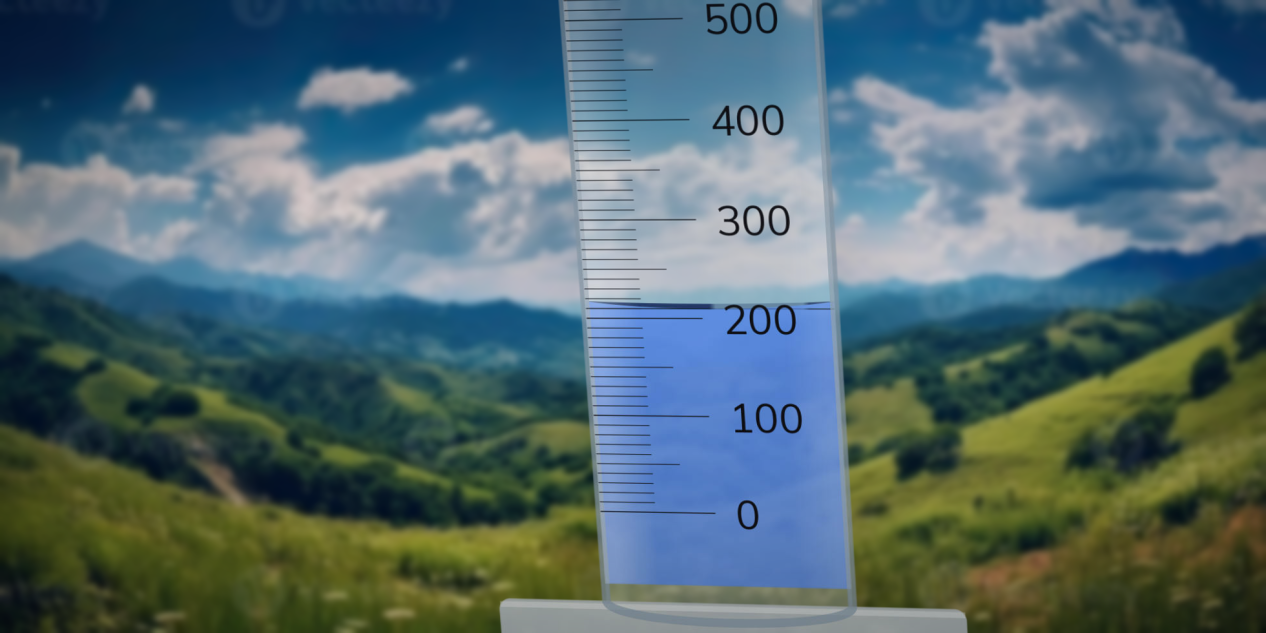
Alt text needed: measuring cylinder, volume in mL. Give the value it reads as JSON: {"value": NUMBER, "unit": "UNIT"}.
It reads {"value": 210, "unit": "mL"}
